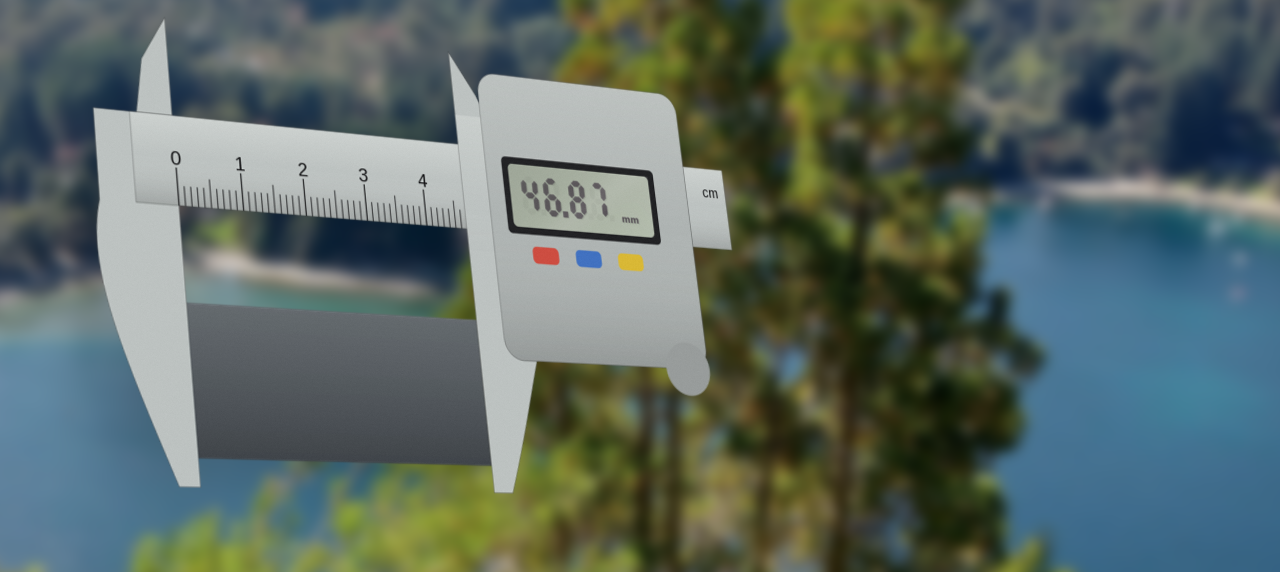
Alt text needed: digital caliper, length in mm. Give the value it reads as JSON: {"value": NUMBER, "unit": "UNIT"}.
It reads {"value": 46.87, "unit": "mm"}
